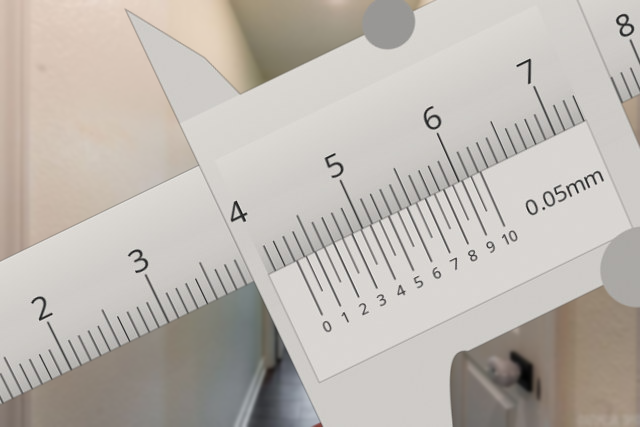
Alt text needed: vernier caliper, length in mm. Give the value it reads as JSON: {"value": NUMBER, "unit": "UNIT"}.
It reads {"value": 43.2, "unit": "mm"}
